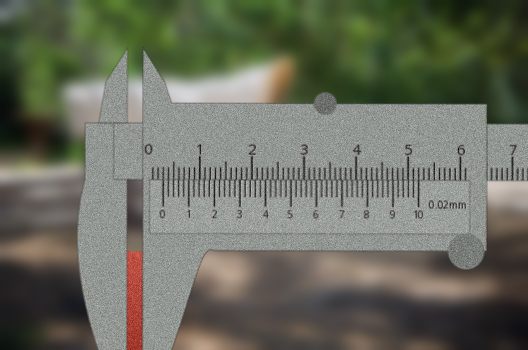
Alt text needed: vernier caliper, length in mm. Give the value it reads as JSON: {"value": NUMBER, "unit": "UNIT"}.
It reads {"value": 3.0, "unit": "mm"}
